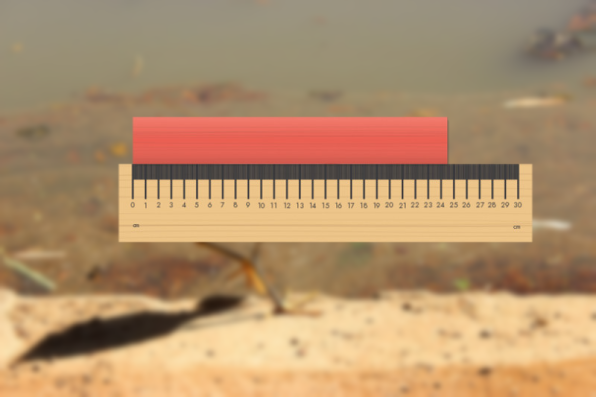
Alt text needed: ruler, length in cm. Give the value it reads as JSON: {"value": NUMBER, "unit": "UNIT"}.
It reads {"value": 24.5, "unit": "cm"}
